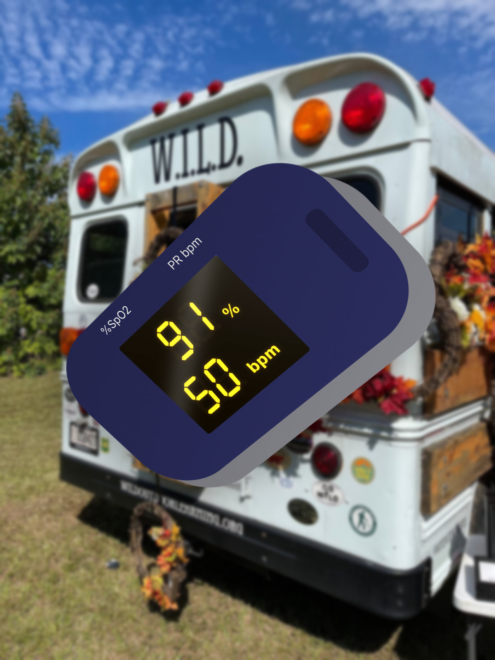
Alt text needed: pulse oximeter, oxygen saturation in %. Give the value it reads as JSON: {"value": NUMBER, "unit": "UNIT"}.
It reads {"value": 91, "unit": "%"}
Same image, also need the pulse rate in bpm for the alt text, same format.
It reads {"value": 50, "unit": "bpm"}
